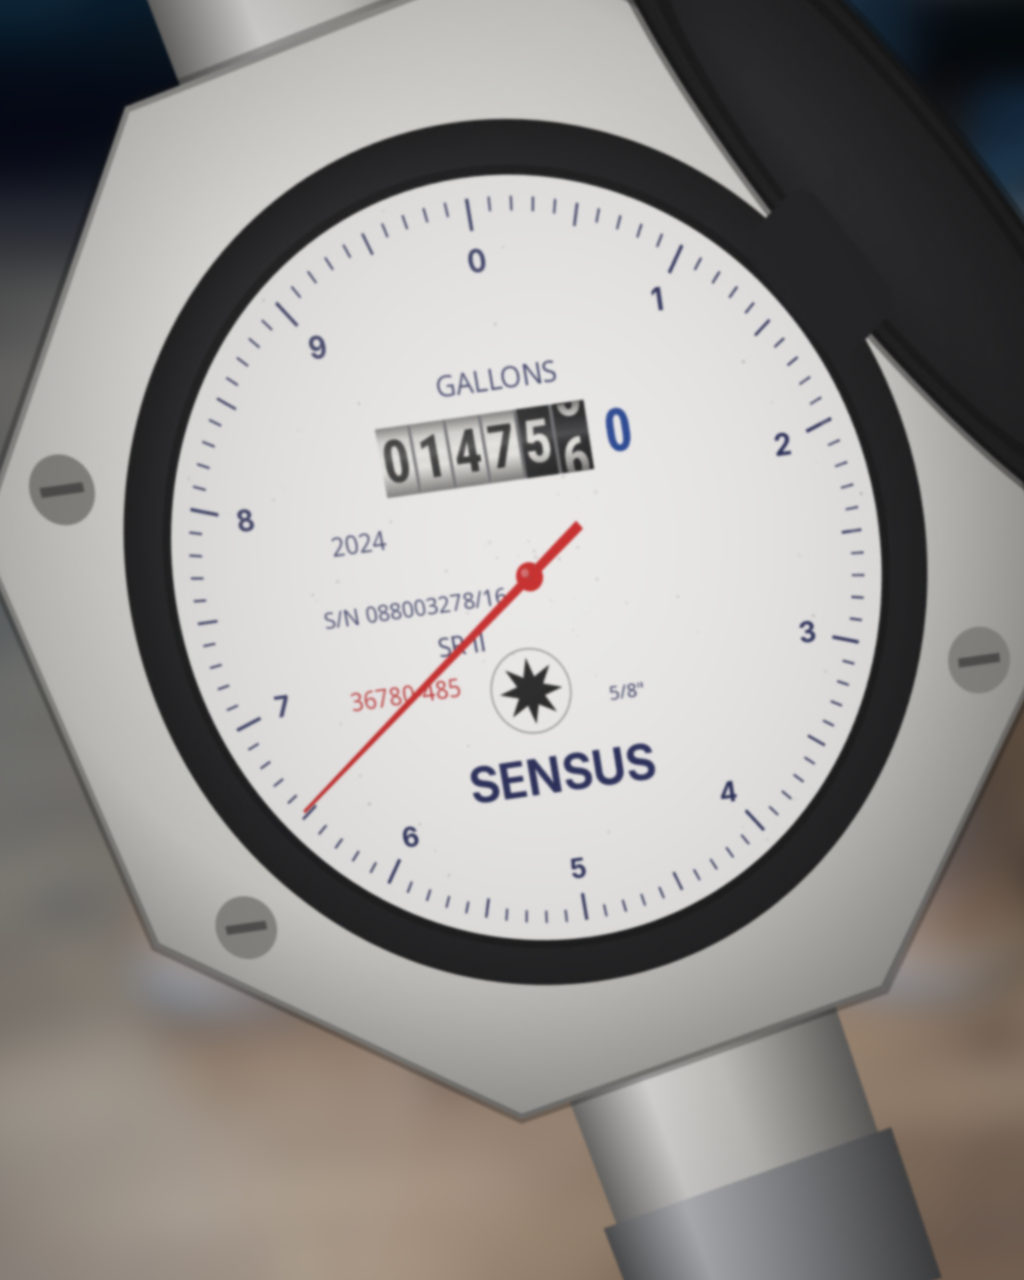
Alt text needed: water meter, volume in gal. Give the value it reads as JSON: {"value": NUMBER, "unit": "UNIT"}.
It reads {"value": 147556.5, "unit": "gal"}
